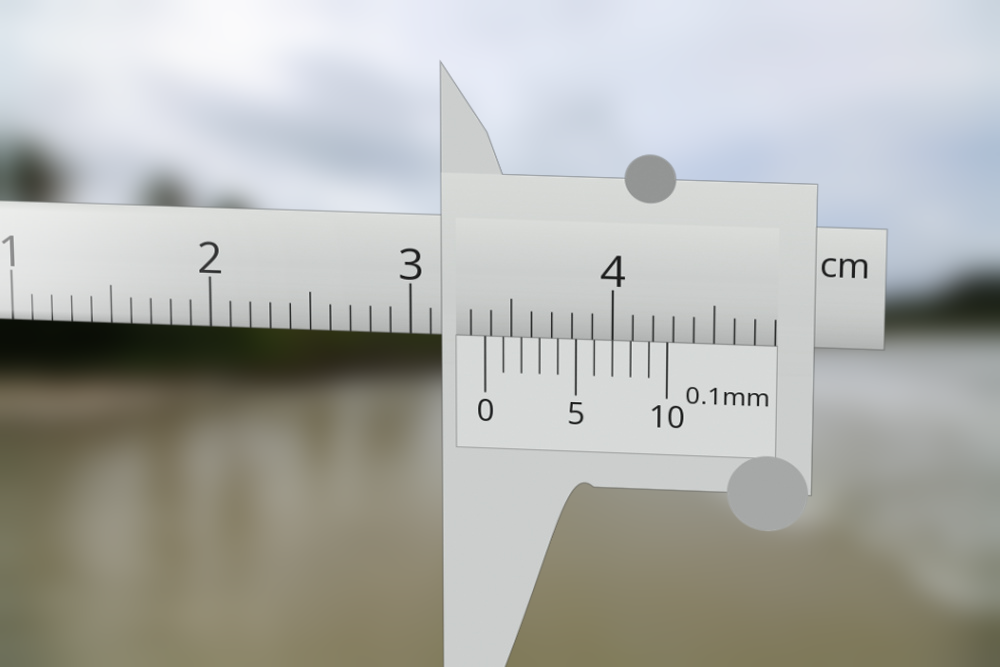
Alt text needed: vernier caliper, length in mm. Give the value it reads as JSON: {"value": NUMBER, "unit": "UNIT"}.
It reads {"value": 33.7, "unit": "mm"}
